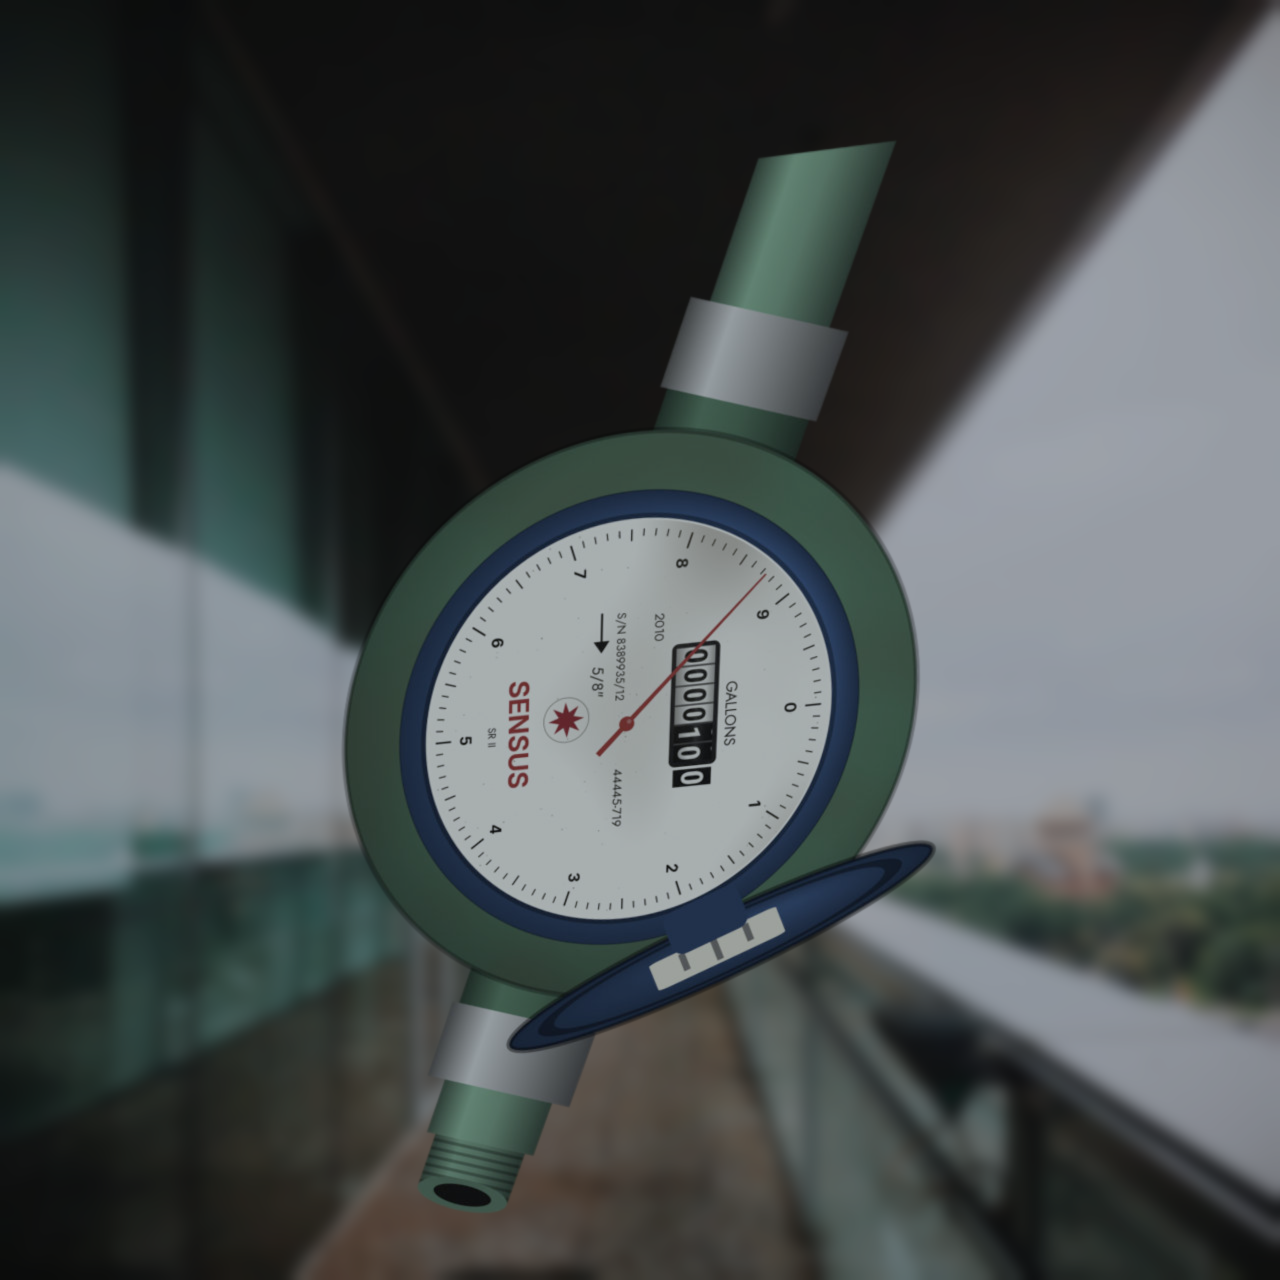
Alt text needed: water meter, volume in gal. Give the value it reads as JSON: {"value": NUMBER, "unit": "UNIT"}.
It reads {"value": 98.7, "unit": "gal"}
